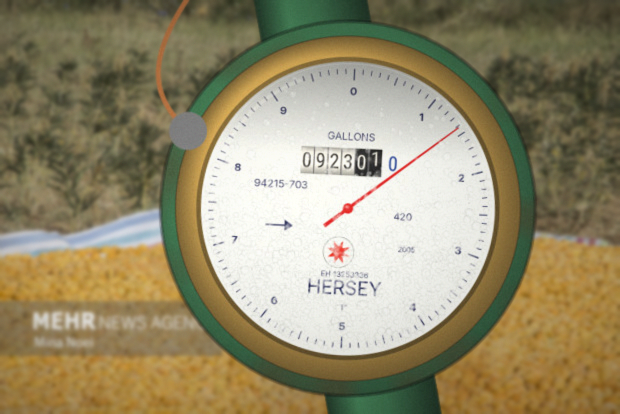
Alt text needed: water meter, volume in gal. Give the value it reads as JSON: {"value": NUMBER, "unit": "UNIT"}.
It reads {"value": 923011.4, "unit": "gal"}
